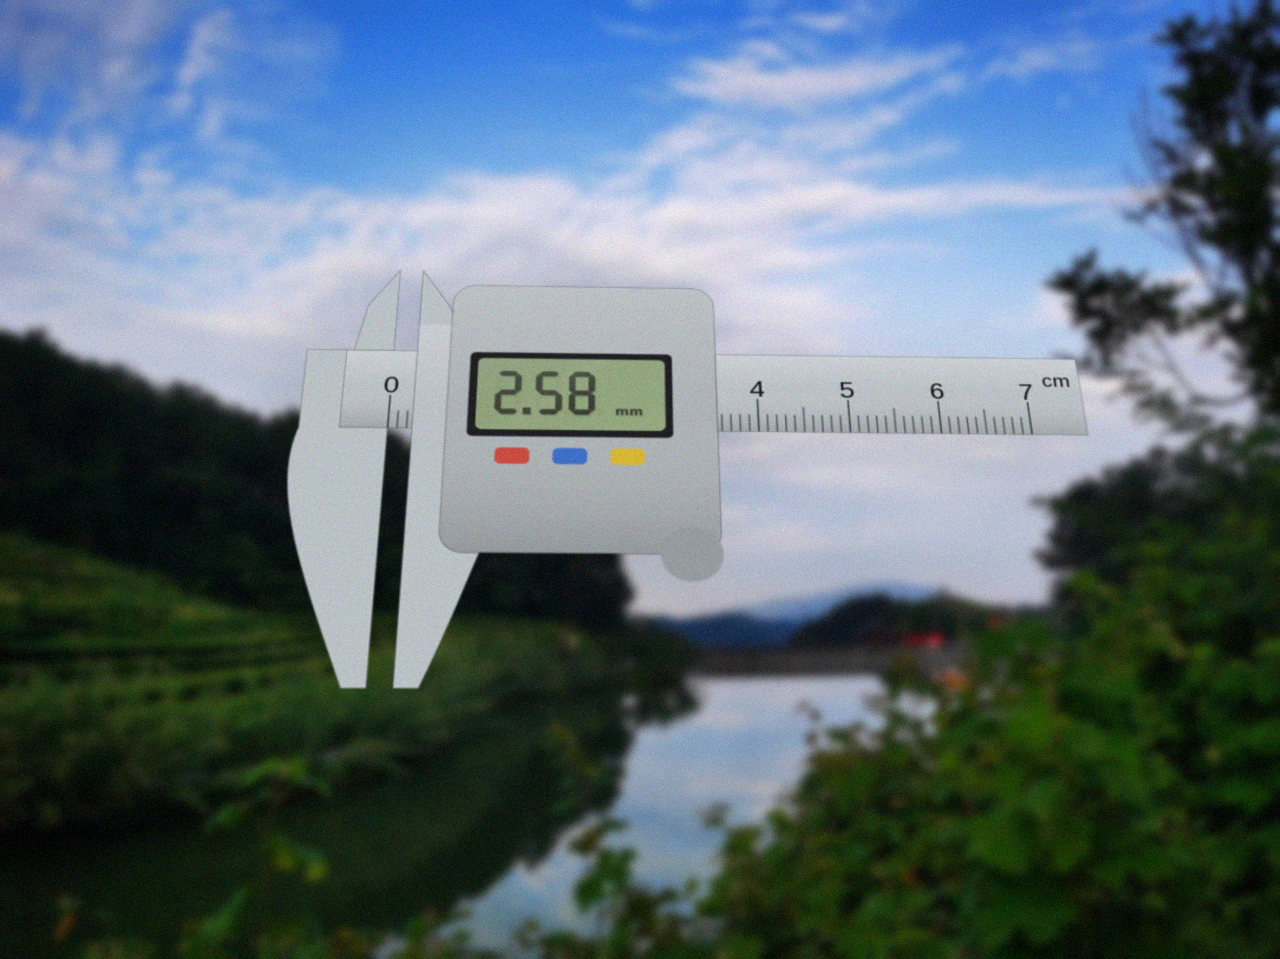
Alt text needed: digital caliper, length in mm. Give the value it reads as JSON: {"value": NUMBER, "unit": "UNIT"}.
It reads {"value": 2.58, "unit": "mm"}
